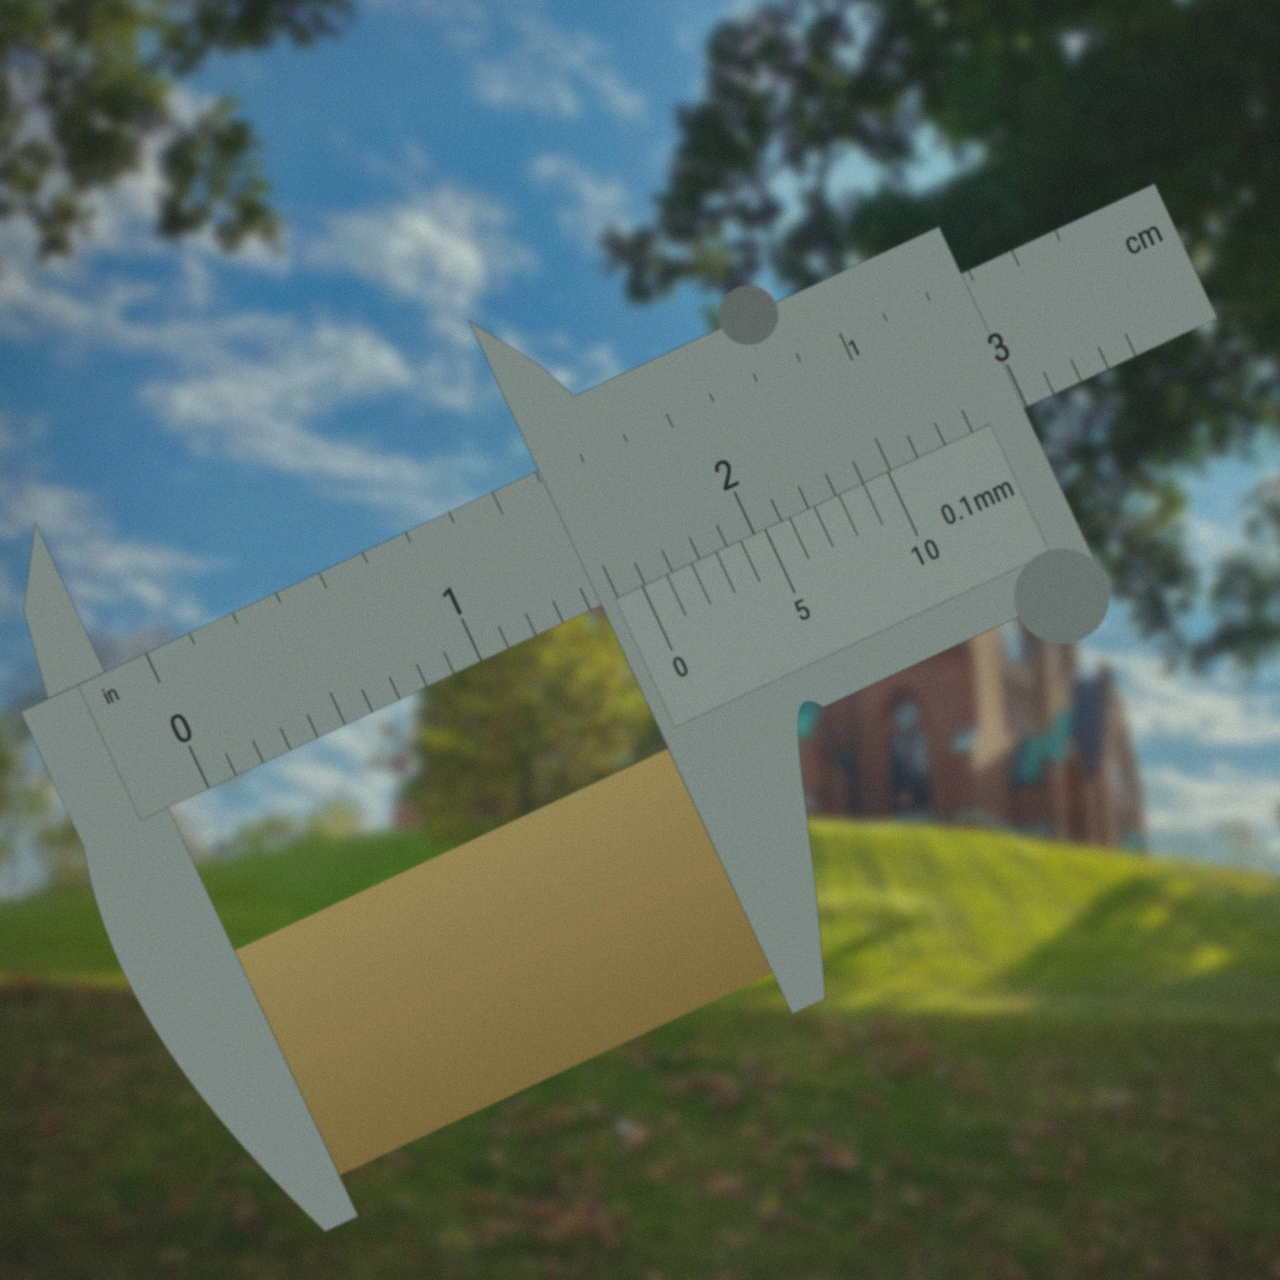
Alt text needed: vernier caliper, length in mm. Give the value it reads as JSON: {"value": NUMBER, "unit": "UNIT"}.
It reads {"value": 15.9, "unit": "mm"}
